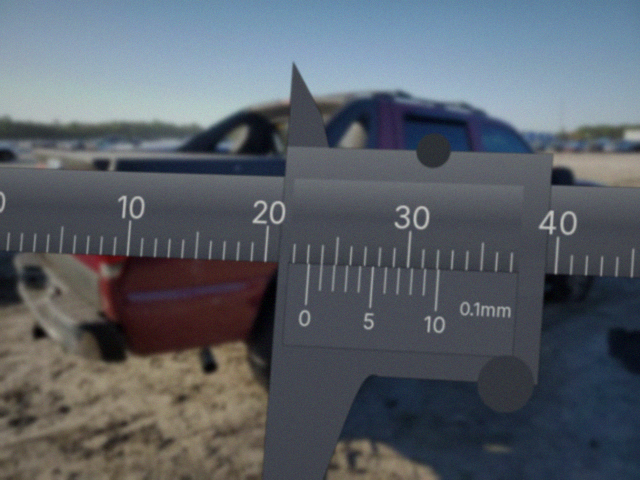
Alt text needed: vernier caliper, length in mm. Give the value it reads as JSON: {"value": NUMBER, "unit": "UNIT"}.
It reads {"value": 23.1, "unit": "mm"}
